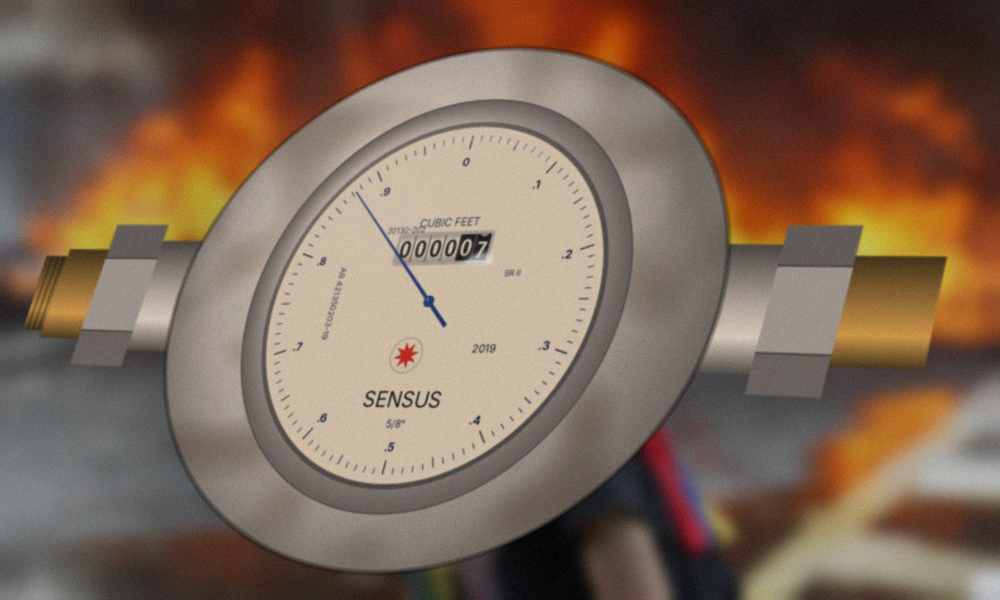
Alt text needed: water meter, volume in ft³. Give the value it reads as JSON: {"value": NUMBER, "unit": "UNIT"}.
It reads {"value": 6.87, "unit": "ft³"}
